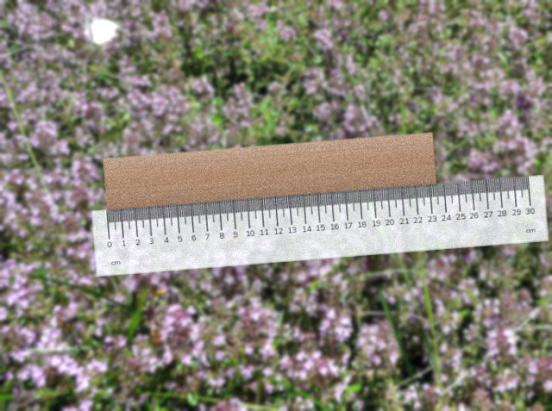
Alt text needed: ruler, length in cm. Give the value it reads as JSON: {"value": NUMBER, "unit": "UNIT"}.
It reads {"value": 23.5, "unit": "cm"}
